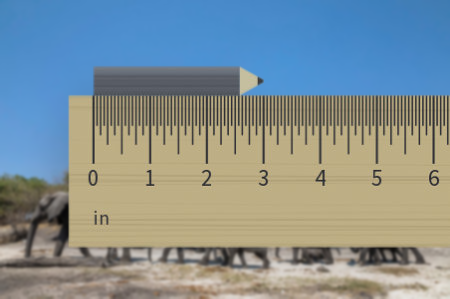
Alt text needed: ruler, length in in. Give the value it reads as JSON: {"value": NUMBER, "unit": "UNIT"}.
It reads {"value": 3, "unit": "in"}
